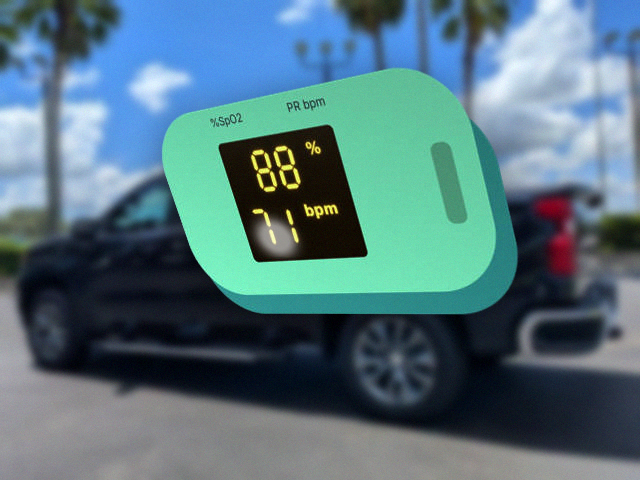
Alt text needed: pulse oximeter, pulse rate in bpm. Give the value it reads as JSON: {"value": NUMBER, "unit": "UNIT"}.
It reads {"value": 71, "unit": "bpm"}
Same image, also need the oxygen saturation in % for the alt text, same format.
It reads {"value": 88, "unit": "%"}
